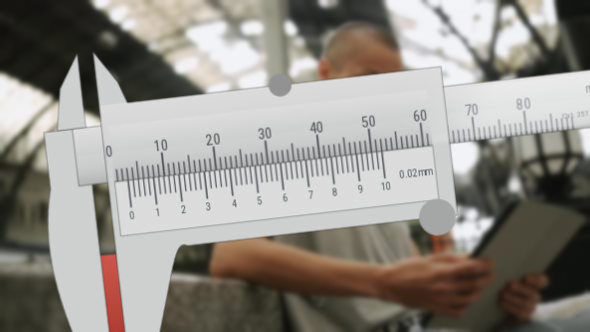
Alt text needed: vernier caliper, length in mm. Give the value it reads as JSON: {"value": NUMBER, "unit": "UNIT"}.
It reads {"value": 3.0, "unit": "mm"}
